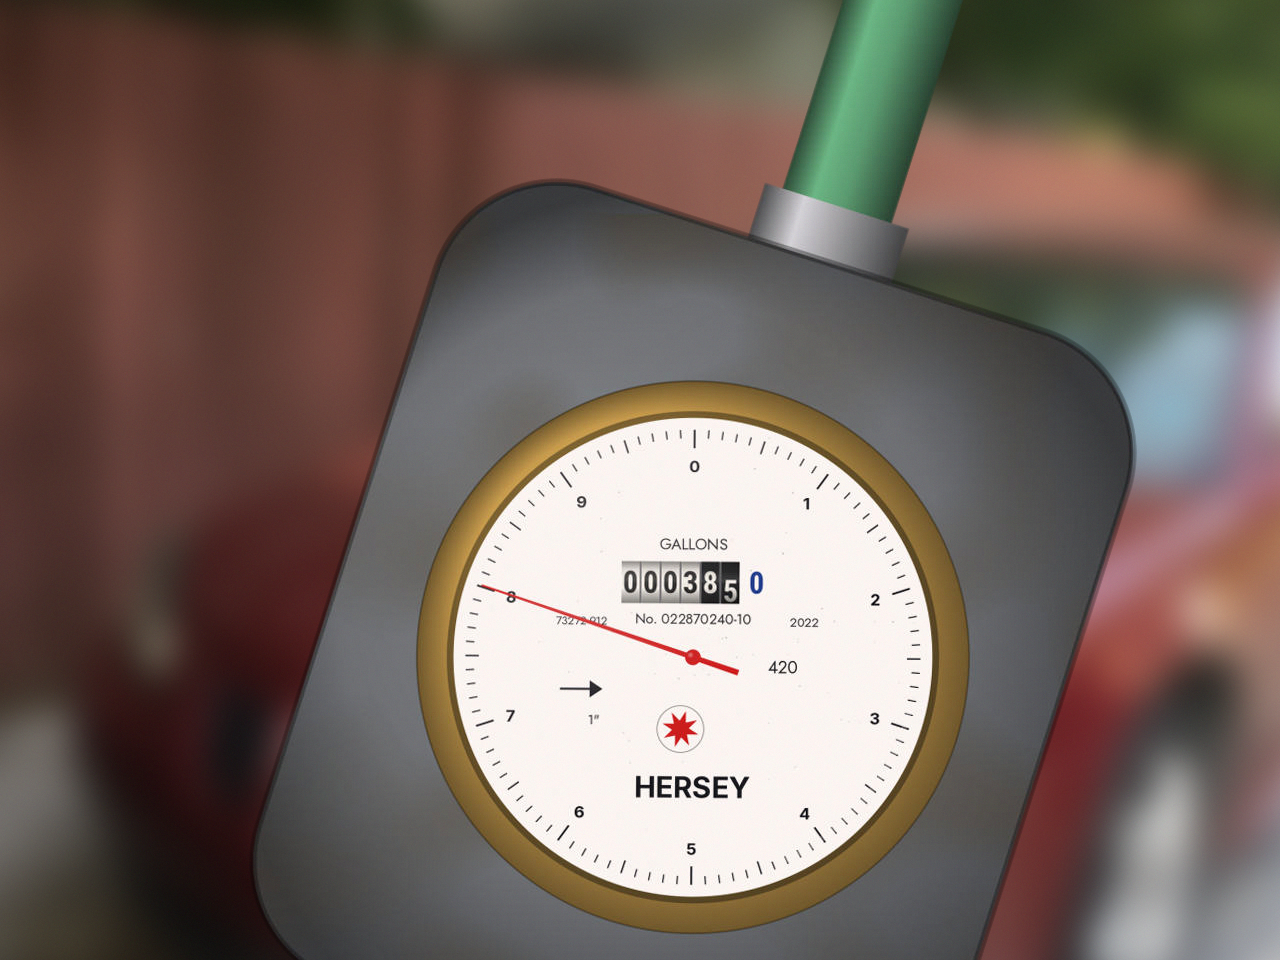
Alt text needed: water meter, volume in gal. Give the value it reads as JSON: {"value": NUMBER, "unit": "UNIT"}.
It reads {"value": 3848.0, "unit": "gal"}
